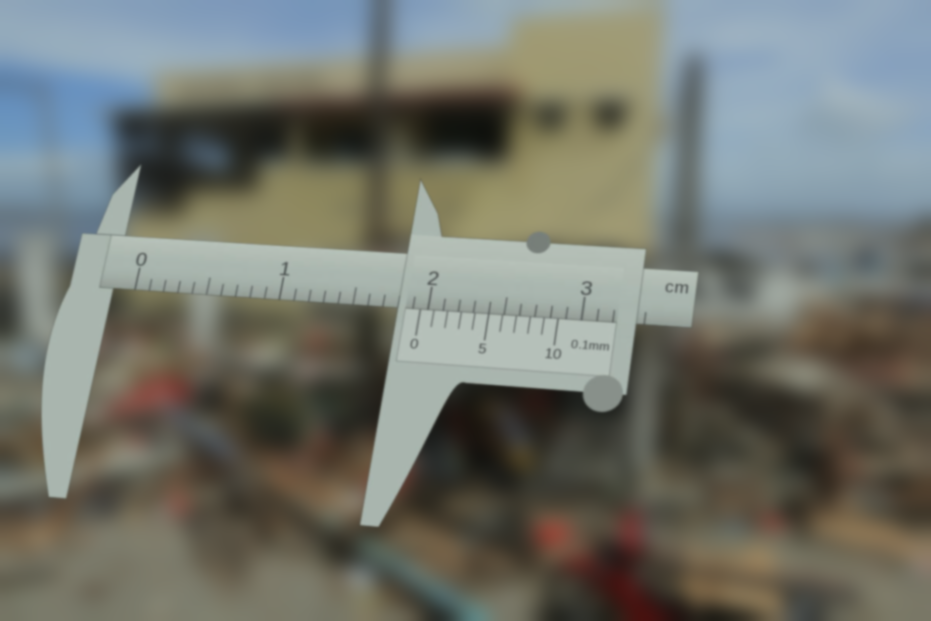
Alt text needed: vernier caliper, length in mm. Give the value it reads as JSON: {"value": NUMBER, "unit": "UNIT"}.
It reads {"value": 19.5, "unit": "mm"}
